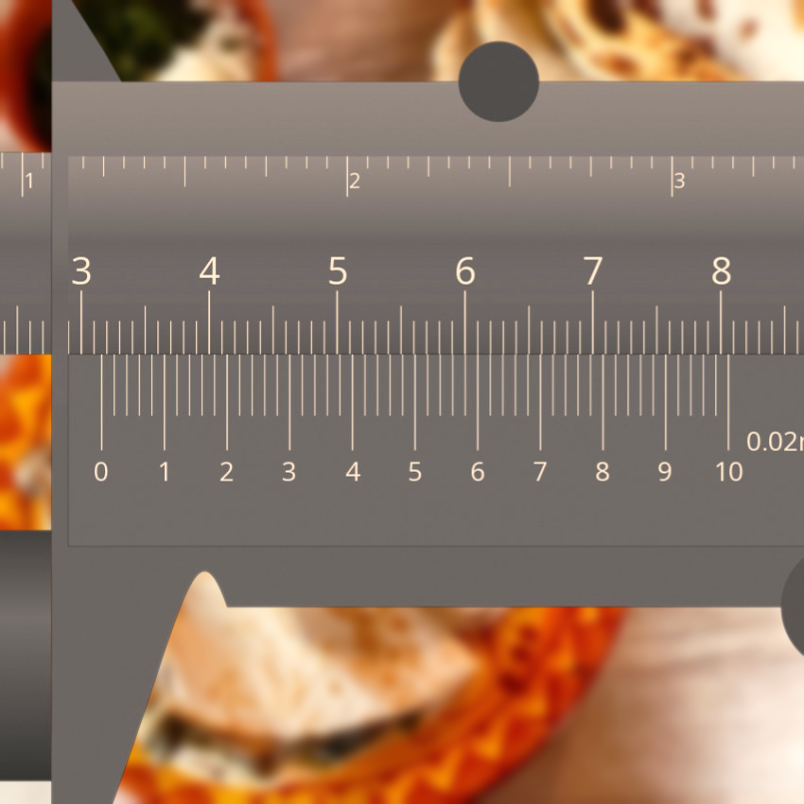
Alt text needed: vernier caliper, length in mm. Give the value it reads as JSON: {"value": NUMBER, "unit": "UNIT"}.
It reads {"value": 31.6, "unit": "mm"}
